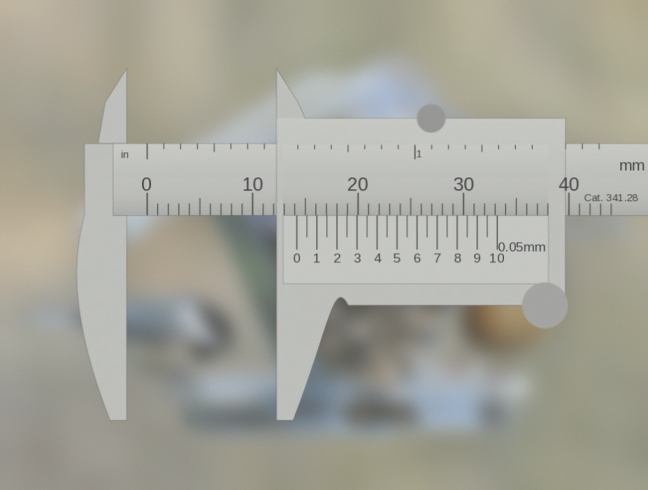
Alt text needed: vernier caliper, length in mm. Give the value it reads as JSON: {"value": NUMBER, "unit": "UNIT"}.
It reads {"value": 14.2, "unit": "mm"}
